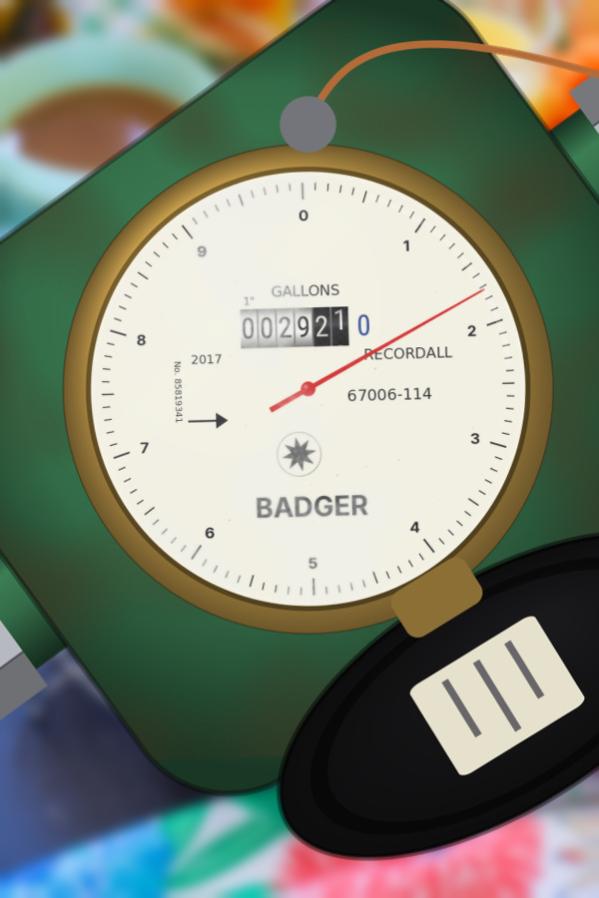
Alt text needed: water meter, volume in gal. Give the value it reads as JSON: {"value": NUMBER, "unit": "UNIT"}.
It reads {"value": 29211.7, "unit": "gal"}
